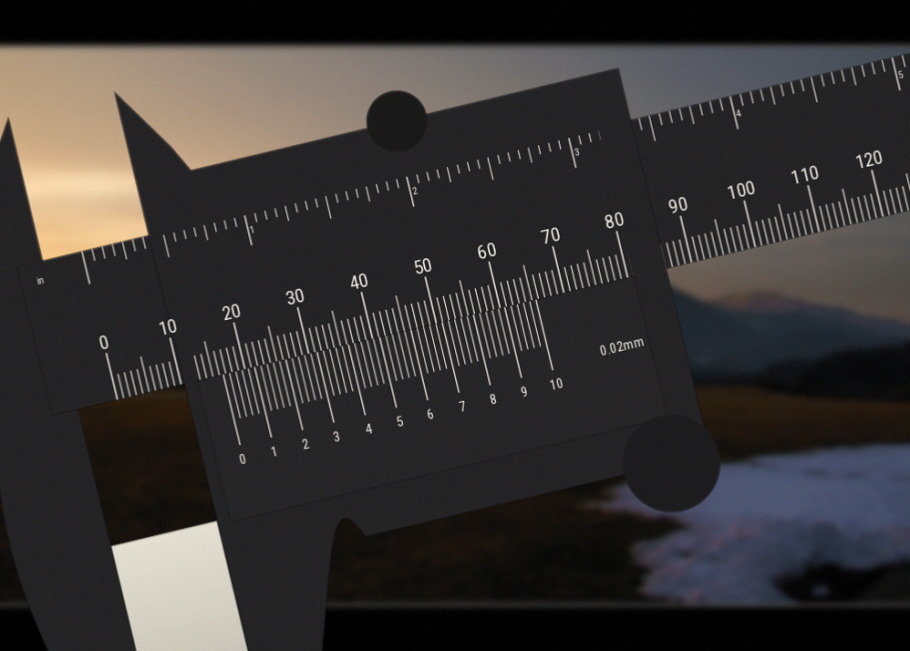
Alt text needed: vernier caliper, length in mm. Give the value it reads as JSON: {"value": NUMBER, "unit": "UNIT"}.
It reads {"value": 16.6, "unit": "mm"}
